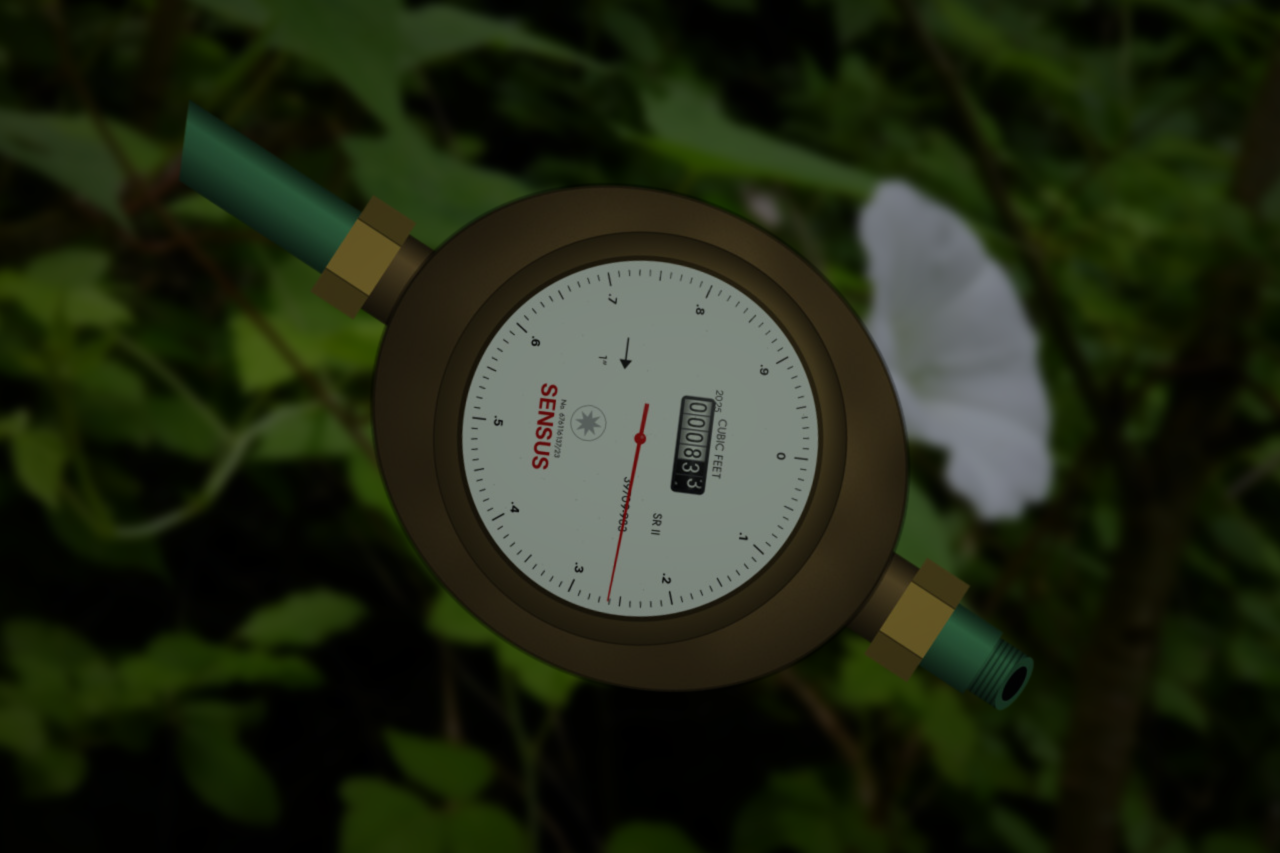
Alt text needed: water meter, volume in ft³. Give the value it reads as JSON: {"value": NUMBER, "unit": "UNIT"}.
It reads {"value": 833.26, "unit": "ft³"}
